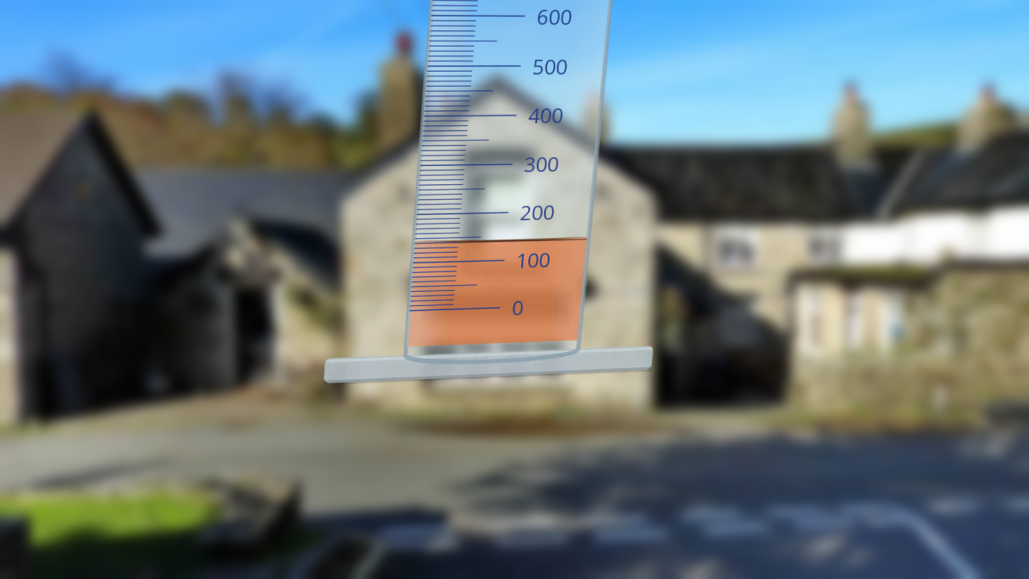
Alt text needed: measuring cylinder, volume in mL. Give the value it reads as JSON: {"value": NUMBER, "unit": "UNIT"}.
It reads {"value": 140, "unit": "mL"}
